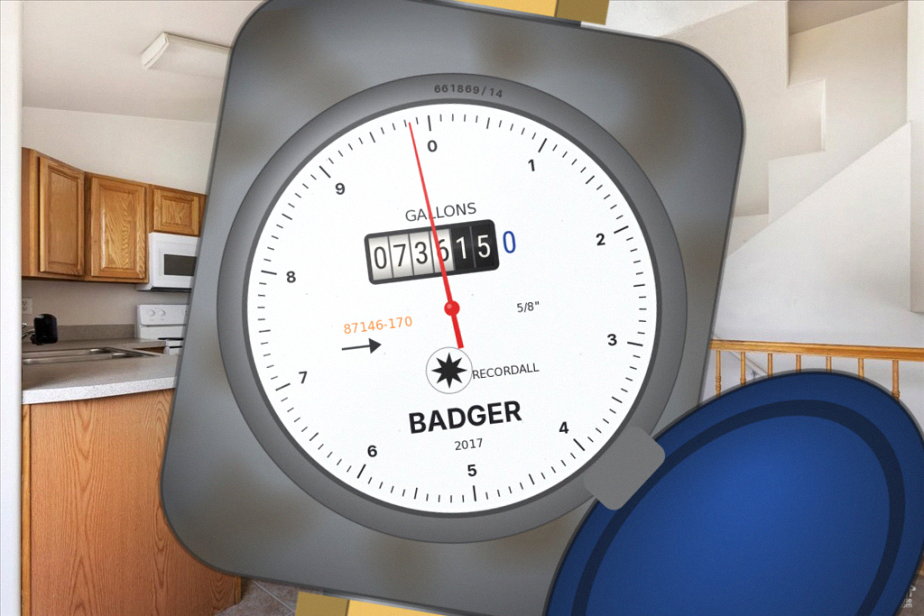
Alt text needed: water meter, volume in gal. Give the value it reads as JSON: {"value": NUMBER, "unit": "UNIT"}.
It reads {"value": 736149.8, "unit": "gal"}
